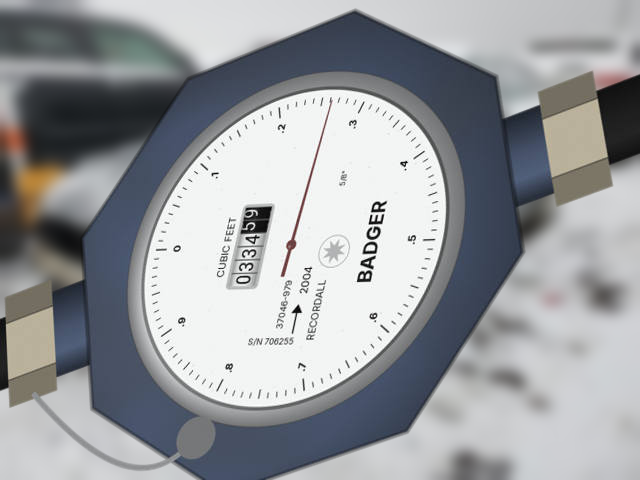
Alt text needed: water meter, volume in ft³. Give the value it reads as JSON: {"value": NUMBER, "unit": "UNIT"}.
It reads {"value": 33459.26, "unit": "ft³"}
